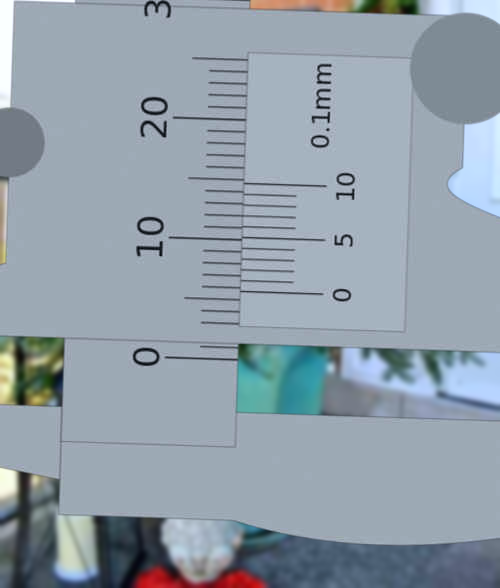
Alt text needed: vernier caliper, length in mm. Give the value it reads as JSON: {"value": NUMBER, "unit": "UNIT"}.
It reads {"value": 5.7, "unit": "mm"}
